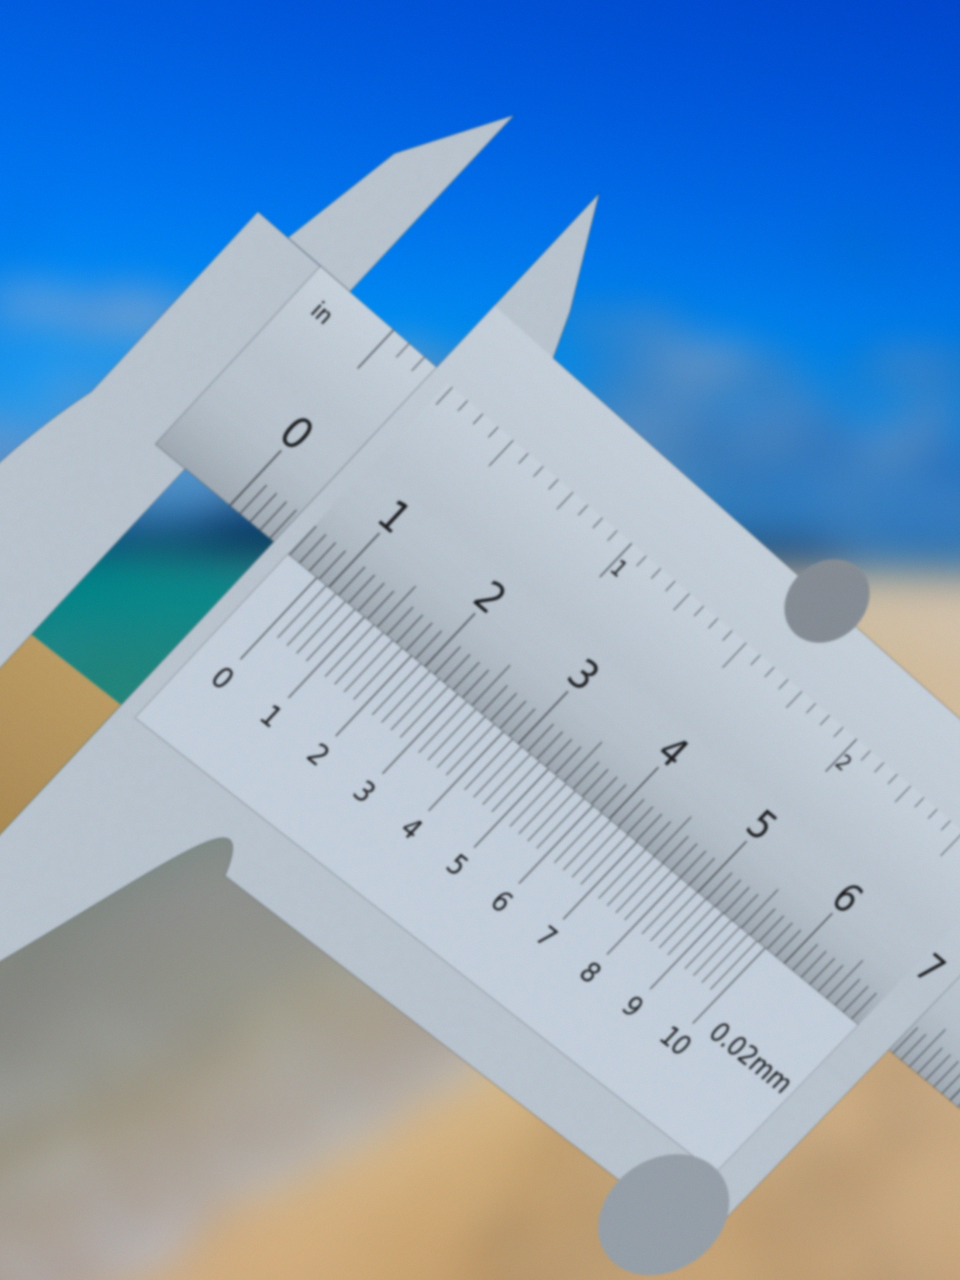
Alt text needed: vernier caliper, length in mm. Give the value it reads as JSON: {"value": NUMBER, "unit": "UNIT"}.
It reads {"value": 8.8, "unit": "mm"}
